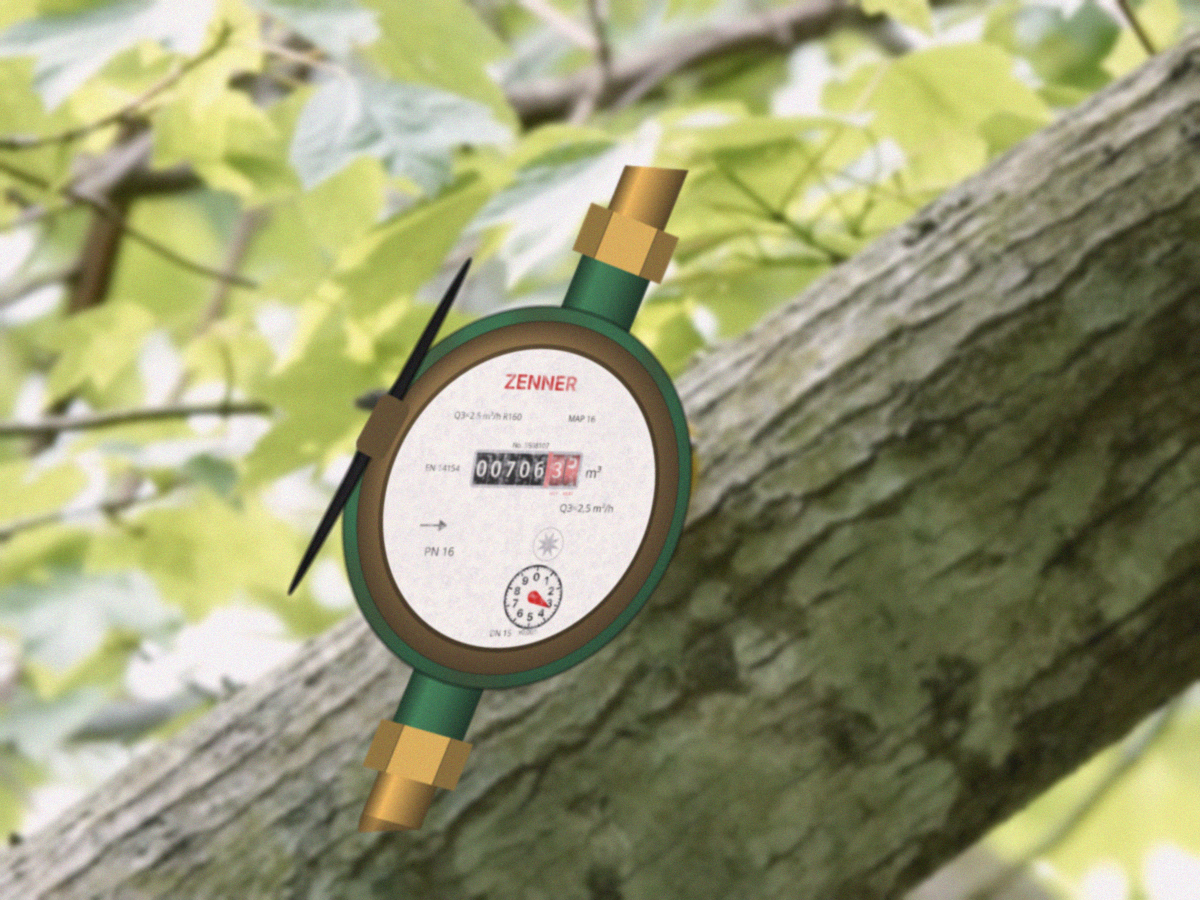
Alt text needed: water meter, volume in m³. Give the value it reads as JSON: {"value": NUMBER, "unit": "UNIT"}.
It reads {"value": 706.353, "unit": "m³"}
